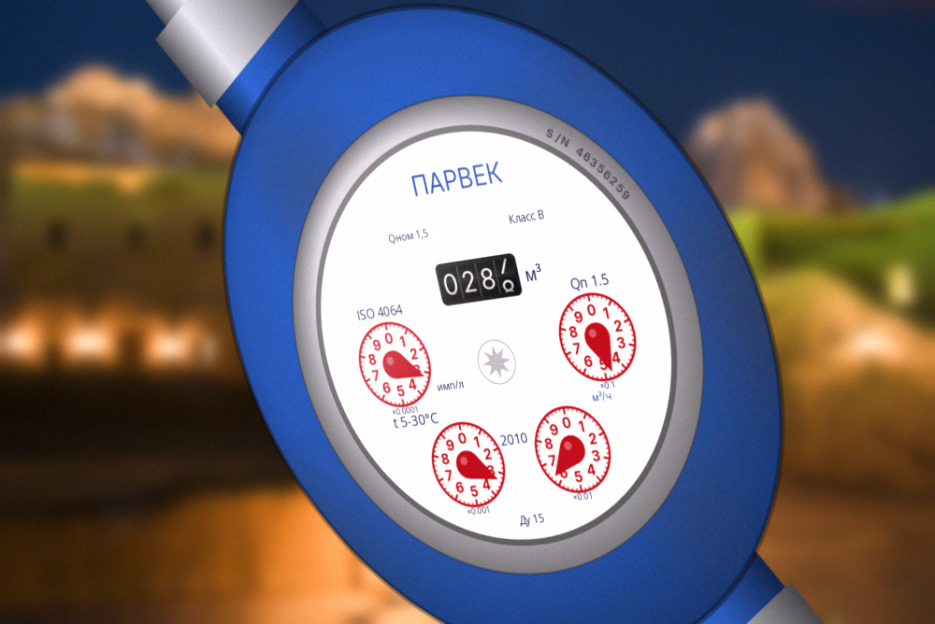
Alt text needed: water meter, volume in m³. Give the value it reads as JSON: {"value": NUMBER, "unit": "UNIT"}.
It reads {"value": 287.4633, "unit": "m³"}
